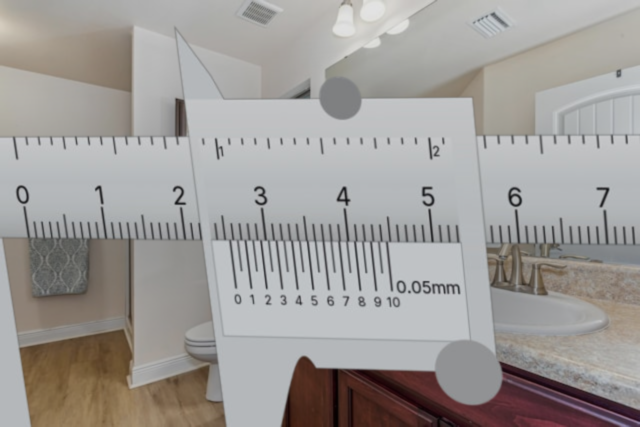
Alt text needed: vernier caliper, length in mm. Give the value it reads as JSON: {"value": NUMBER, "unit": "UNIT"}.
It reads {"value": 25.6, "unit": "mm"}
